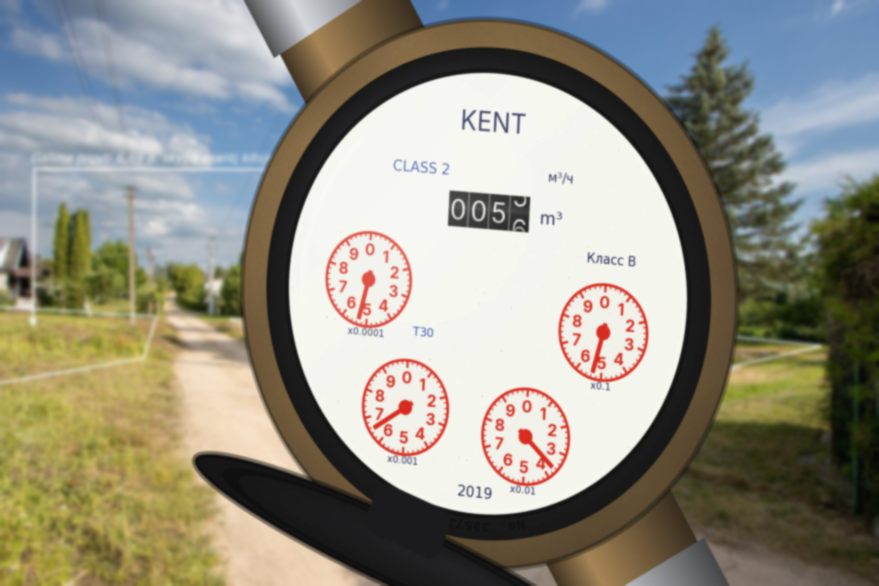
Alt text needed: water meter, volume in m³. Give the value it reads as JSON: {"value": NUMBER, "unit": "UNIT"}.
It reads {"value": 55.5365, "unit": "m³"}
